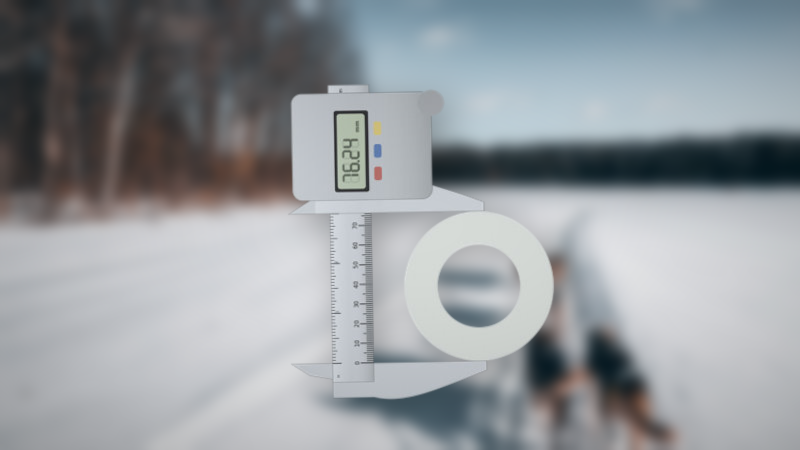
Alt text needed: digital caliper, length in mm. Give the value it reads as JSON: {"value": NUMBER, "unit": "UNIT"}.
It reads {"value": 76.24, "unit": "mm"}
